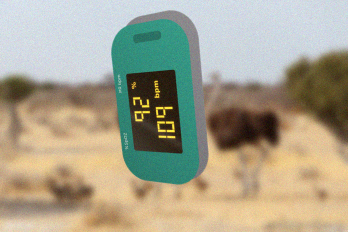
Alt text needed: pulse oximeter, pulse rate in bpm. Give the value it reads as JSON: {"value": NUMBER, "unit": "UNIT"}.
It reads {"value": 109, "unit": "bpm"}
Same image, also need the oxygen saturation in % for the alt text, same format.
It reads {"value": 92, "unit": "%"}
